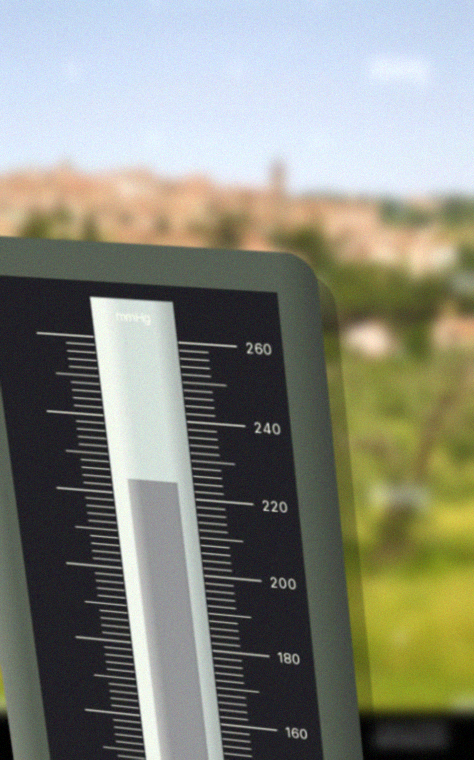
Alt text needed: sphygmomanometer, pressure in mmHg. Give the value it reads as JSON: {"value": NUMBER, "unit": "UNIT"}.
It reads {"value": 224, "unit": "mmHg"}
